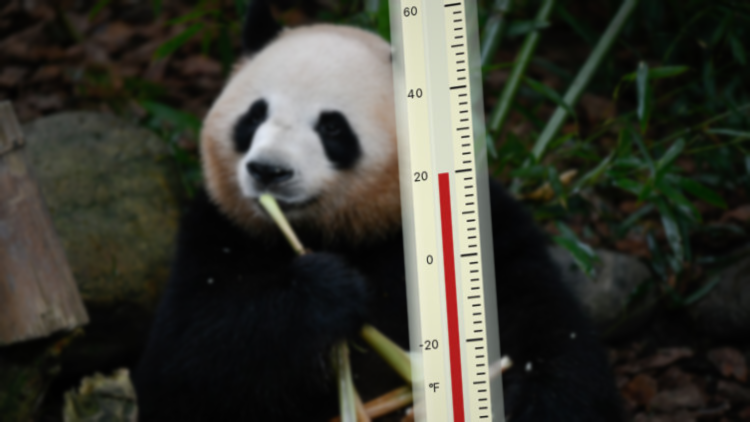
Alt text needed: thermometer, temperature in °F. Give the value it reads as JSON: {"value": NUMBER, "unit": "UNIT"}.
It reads {"value": 20, "unit": "°F"}
